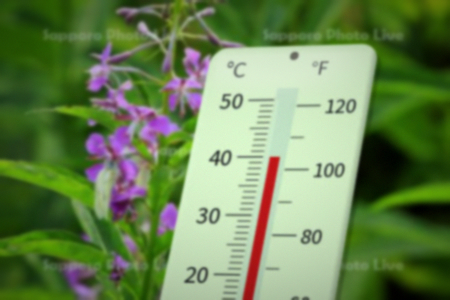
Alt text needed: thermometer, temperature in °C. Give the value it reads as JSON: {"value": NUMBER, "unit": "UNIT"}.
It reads {"value": 40, "unit": "°C"}
